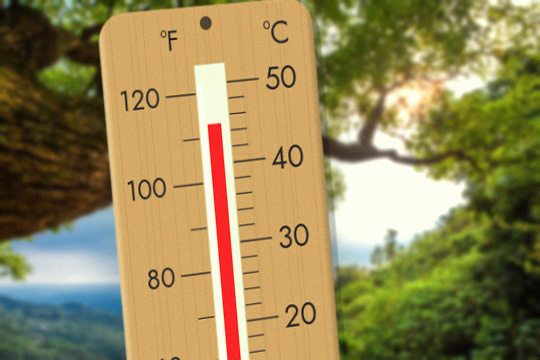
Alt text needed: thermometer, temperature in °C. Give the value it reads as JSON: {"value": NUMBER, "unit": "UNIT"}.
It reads {"value": 45, "unit": "°C"}
